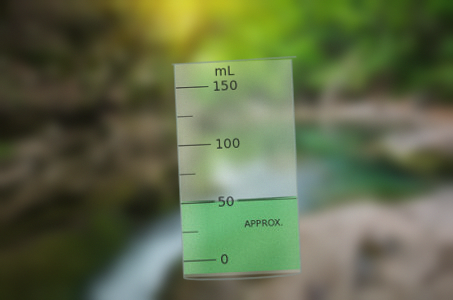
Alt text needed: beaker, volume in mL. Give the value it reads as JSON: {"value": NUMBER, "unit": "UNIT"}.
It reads {"value": 50, "unit": "mL"}
